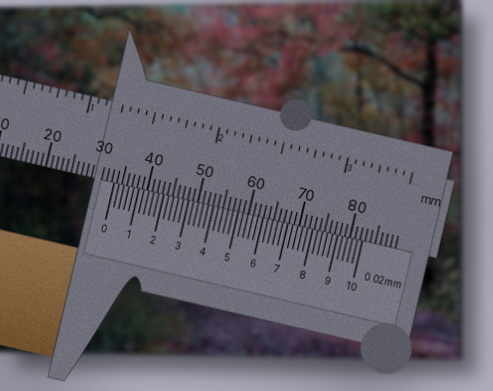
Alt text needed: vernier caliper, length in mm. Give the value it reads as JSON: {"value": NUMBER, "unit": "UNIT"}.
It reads {"value": 33.5, "unit": "mm"}
